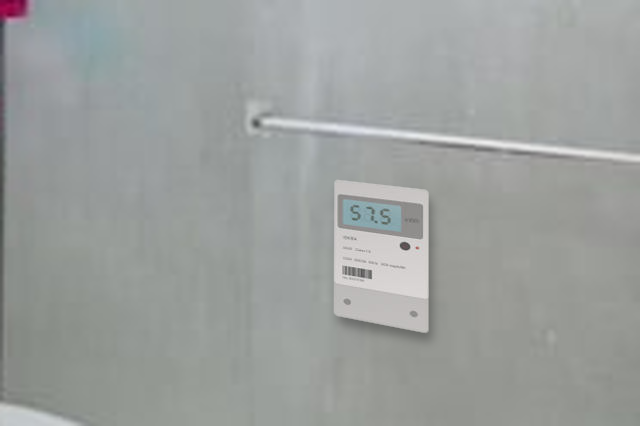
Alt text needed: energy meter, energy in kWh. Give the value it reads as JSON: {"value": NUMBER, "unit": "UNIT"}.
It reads {"value": 57.5, "unit": "kWh"}
